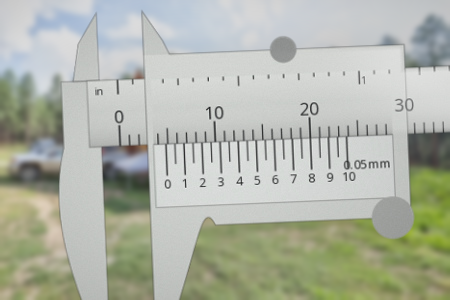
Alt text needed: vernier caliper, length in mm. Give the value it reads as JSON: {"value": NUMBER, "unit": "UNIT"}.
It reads {"value": 4.8, "unit": "mm"}
